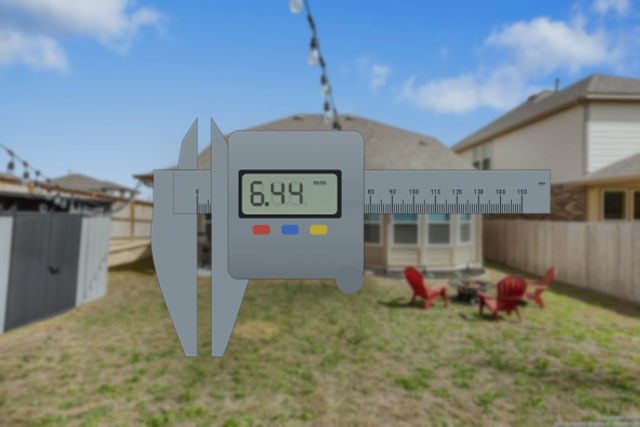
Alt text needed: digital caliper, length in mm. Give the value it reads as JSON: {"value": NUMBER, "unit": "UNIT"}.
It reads {"value": 6.44, "unit": "mm"}
